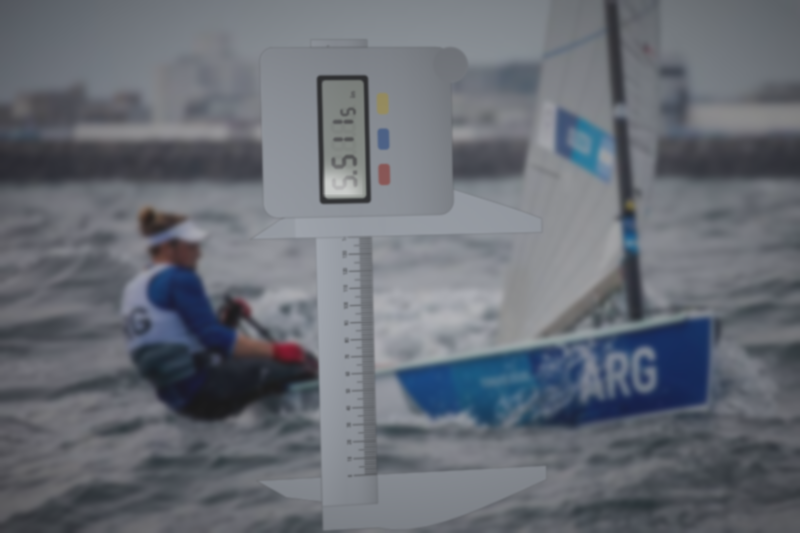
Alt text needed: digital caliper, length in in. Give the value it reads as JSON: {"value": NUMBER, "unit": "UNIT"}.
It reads {"value": 5.5115, "unit": "in"}
